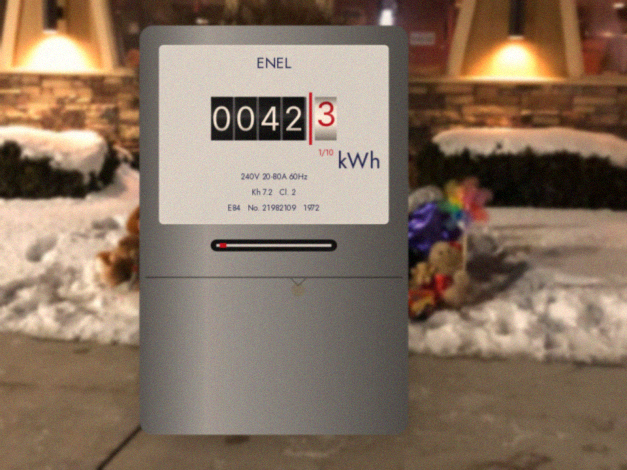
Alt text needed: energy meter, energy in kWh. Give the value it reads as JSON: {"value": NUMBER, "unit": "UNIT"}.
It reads {"value": 42.3, "unit": "kWh"}
